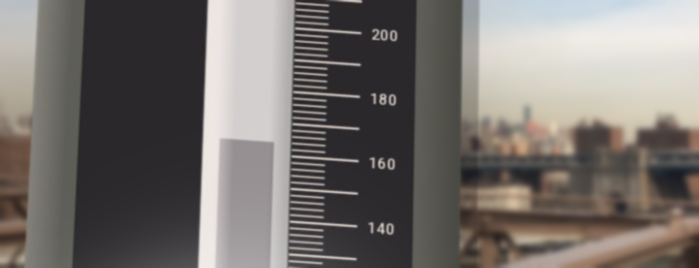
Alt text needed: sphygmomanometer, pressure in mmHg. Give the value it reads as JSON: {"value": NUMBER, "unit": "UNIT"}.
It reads {"value": 164, "unit": "mmHg"}
